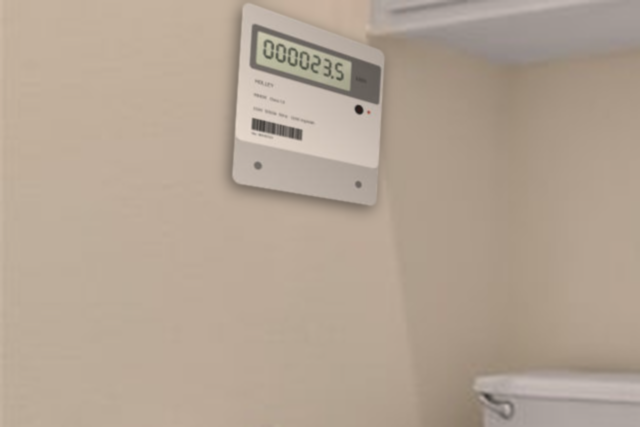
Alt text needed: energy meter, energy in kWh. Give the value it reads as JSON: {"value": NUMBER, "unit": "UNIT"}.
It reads {"value": 23.5, "unit": "kWh"}
